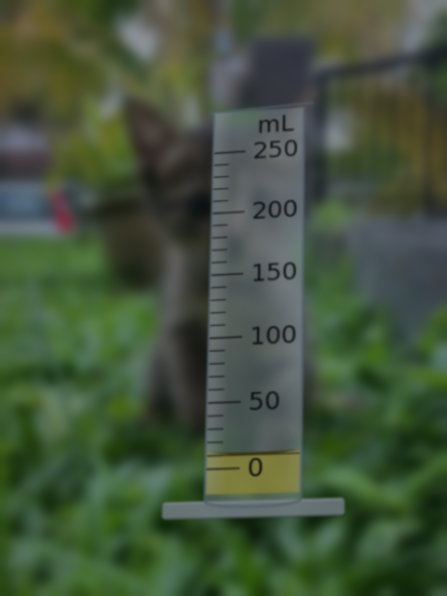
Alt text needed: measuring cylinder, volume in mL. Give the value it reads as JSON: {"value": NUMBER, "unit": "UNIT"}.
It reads {"value": 10, "unit": "mL"}
